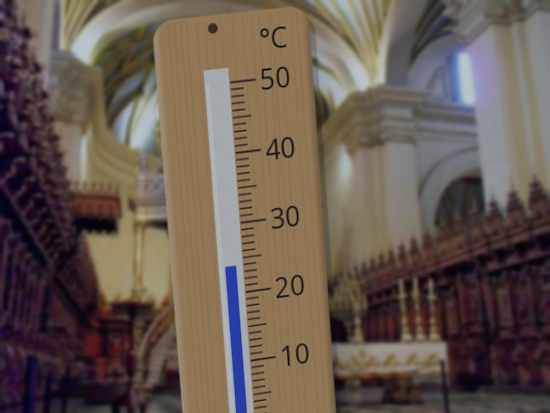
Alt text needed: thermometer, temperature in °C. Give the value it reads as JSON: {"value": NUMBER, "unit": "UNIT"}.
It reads {"value": 24, "unit": "°C"}
